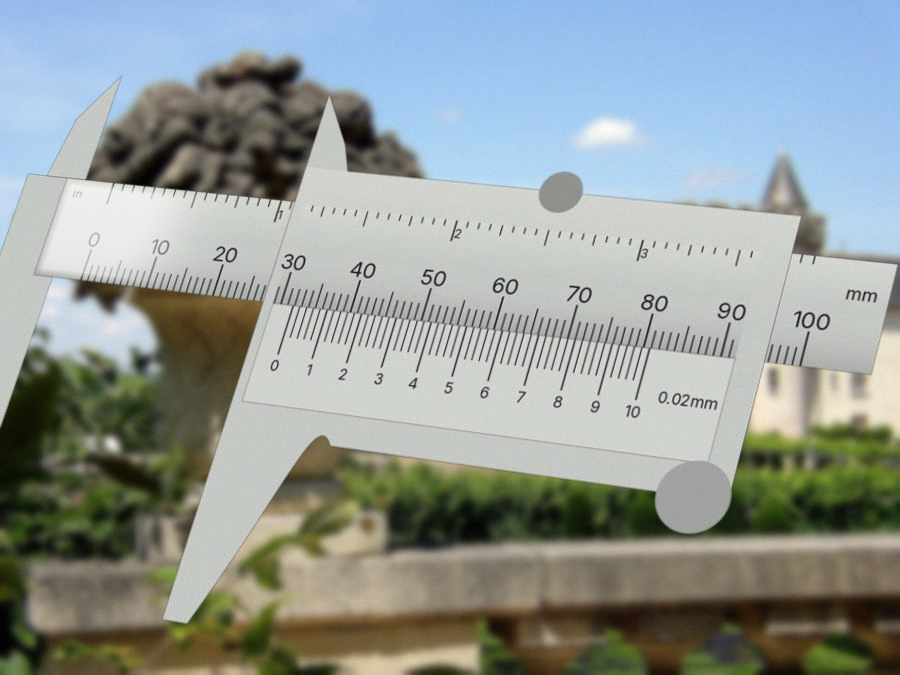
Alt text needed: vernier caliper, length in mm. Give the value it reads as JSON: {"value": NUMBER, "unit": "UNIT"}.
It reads {"value": 31.8, "unit": "mm"}
